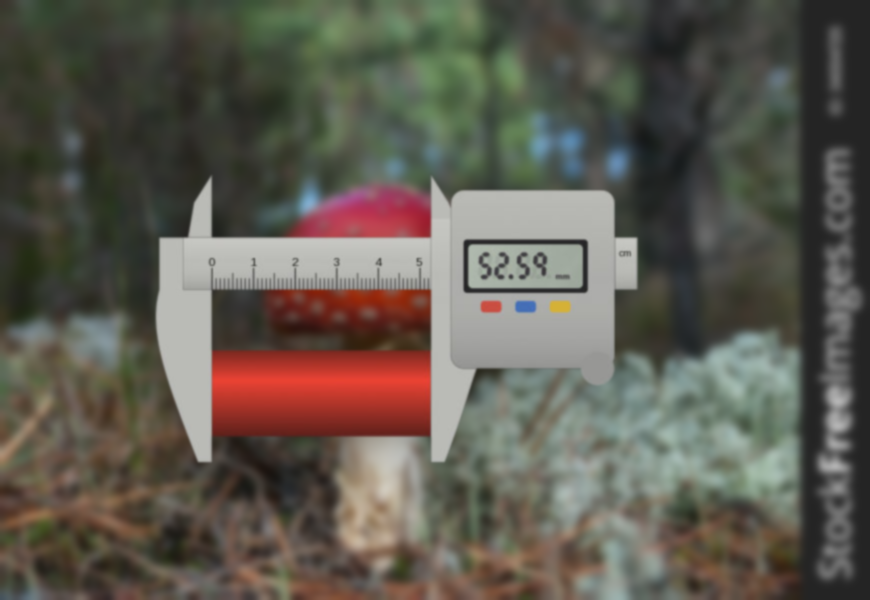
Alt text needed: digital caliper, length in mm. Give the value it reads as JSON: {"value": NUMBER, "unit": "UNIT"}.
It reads {"value": 52.59, "unit": "mm"}
